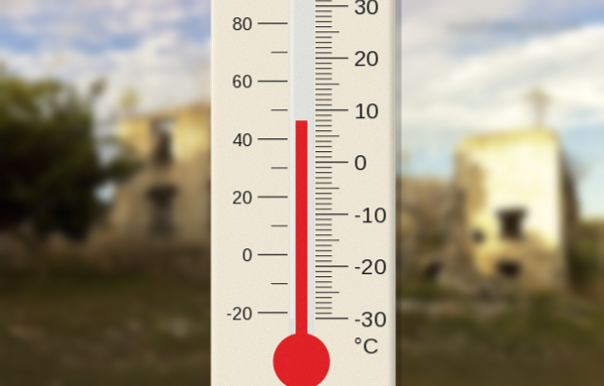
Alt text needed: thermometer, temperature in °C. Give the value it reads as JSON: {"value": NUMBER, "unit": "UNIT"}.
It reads {"value": 8, "unit": "°C"}
